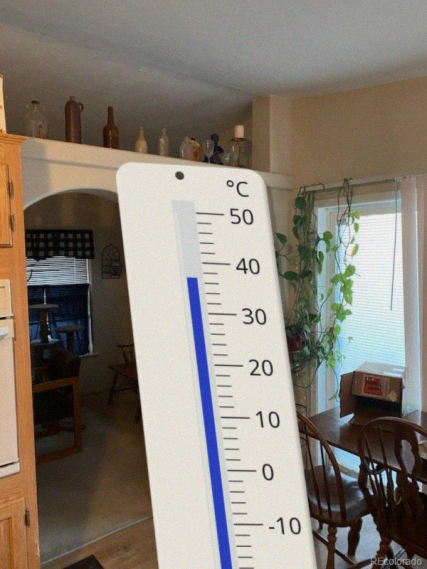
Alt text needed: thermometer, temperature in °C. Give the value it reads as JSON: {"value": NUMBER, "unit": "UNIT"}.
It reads {"value": 37, "unit": "°C"}
